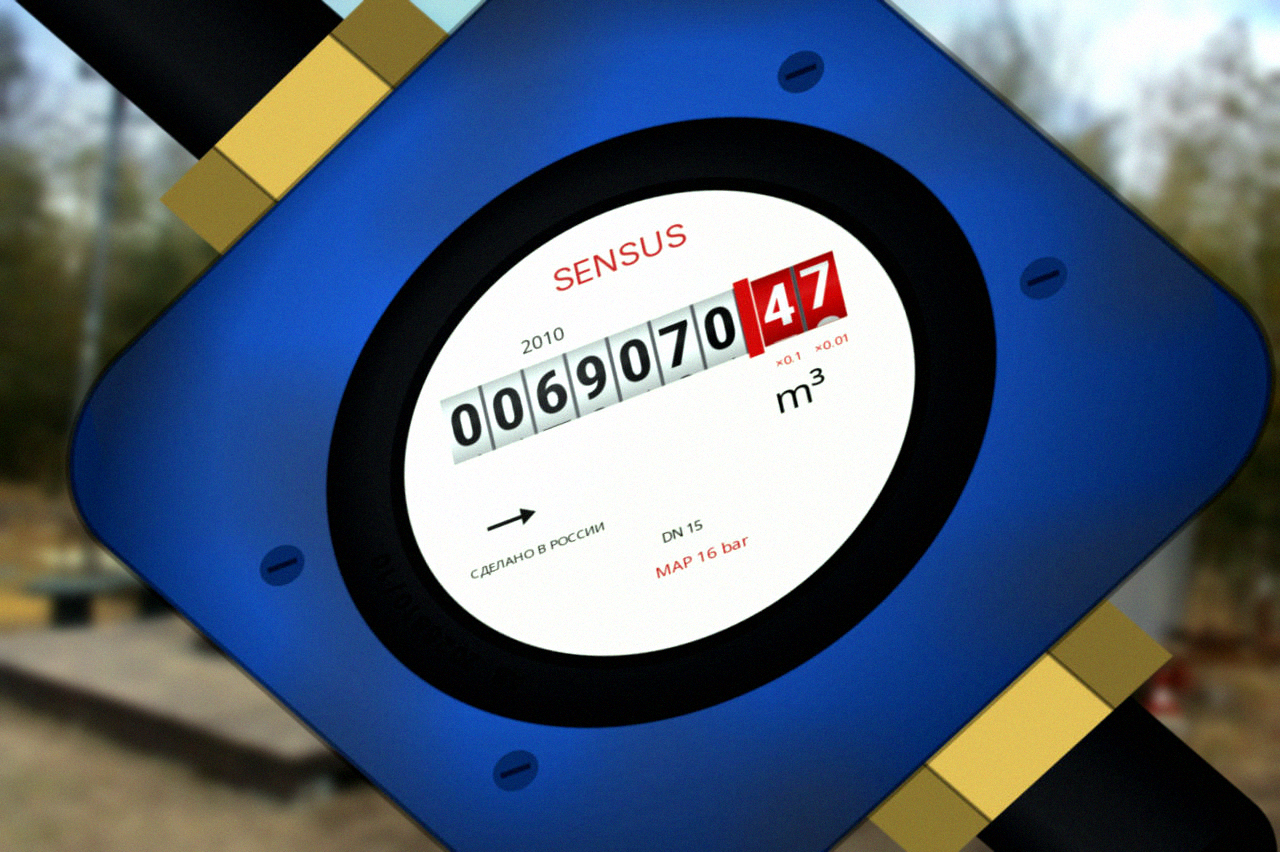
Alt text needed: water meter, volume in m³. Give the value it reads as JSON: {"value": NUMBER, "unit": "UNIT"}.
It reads {"value": 69070.47, "unit": "m³"}
